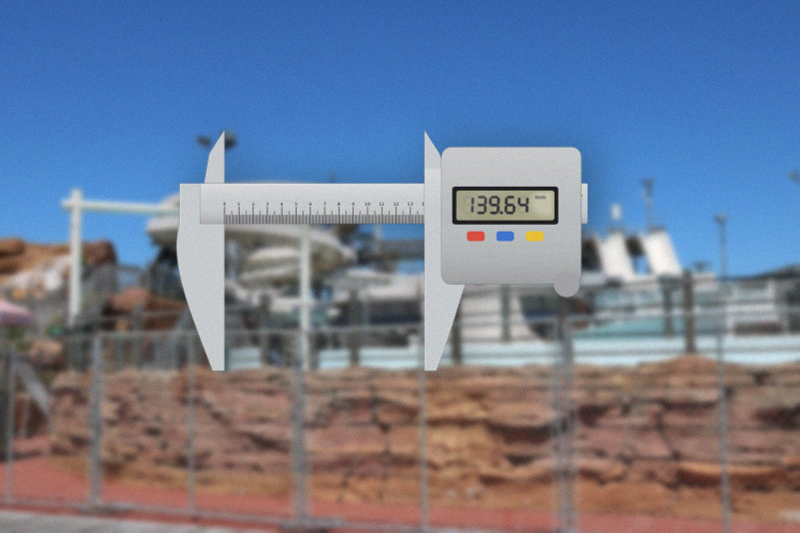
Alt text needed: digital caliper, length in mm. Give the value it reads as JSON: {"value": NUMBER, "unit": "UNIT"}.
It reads {"value": 139.64, "unit": "mm"}
